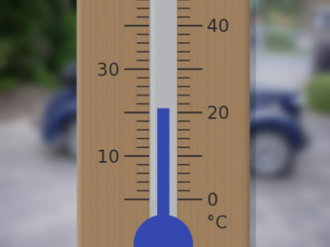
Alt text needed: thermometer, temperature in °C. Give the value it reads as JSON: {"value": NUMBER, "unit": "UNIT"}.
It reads {"value": 21, "unit": "°C"}
